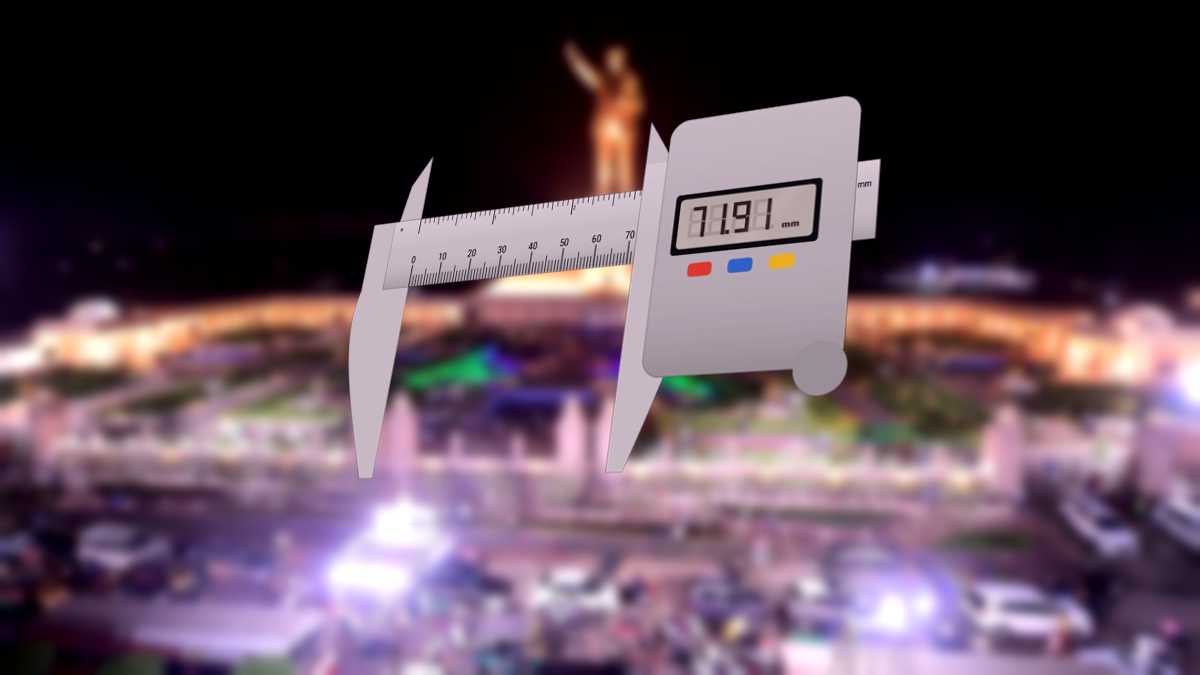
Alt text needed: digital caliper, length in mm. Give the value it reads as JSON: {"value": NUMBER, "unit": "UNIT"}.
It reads {"value": 71.91, "unit": "mm"}
